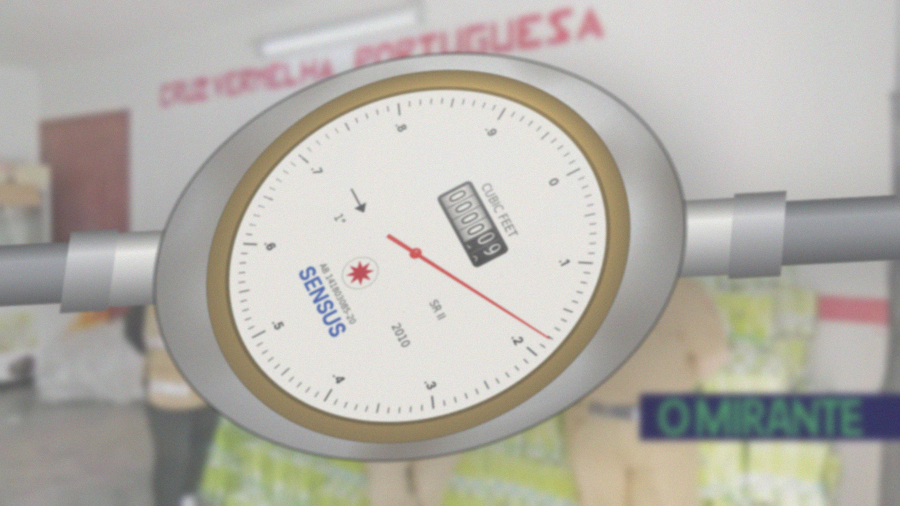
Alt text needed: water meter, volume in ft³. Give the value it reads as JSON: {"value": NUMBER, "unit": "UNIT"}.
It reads {"value": 9.18, "unit": "ft³"}
